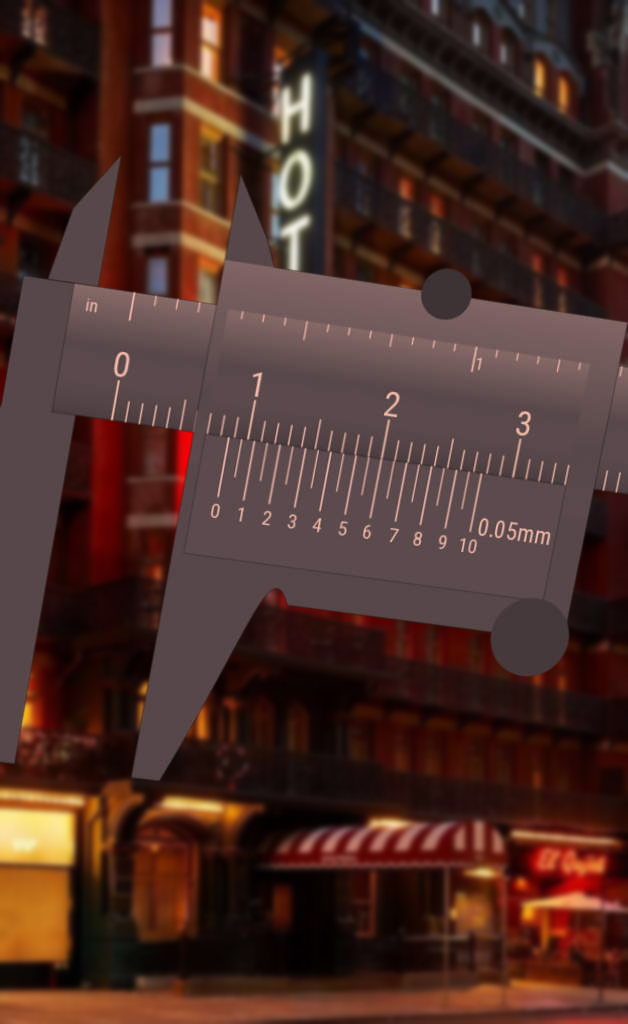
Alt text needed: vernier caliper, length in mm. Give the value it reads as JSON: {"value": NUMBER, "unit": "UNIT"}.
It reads {"value": 8.6, "unit": "mm"}
